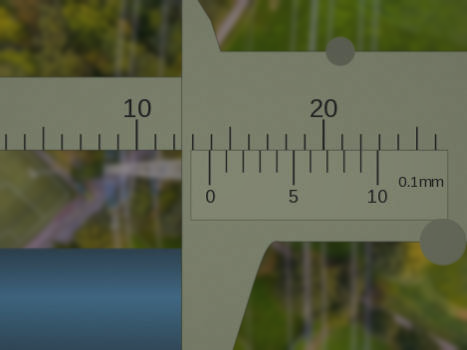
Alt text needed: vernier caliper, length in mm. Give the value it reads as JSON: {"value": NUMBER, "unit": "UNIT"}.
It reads {"value": 13.9, "unit": "mm"}
